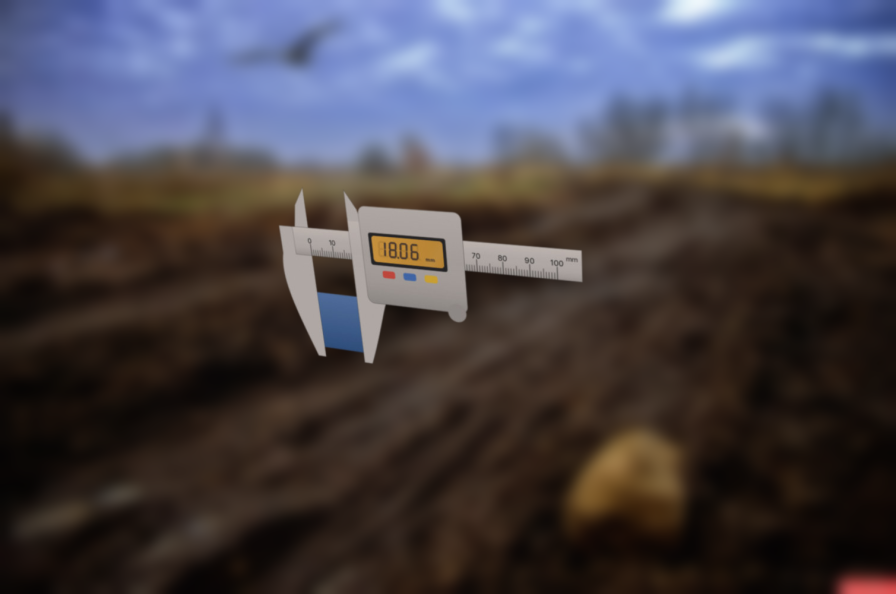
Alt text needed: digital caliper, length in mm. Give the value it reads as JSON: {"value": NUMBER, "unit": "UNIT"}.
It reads {"value": 18.06, "unit": "mm"}
